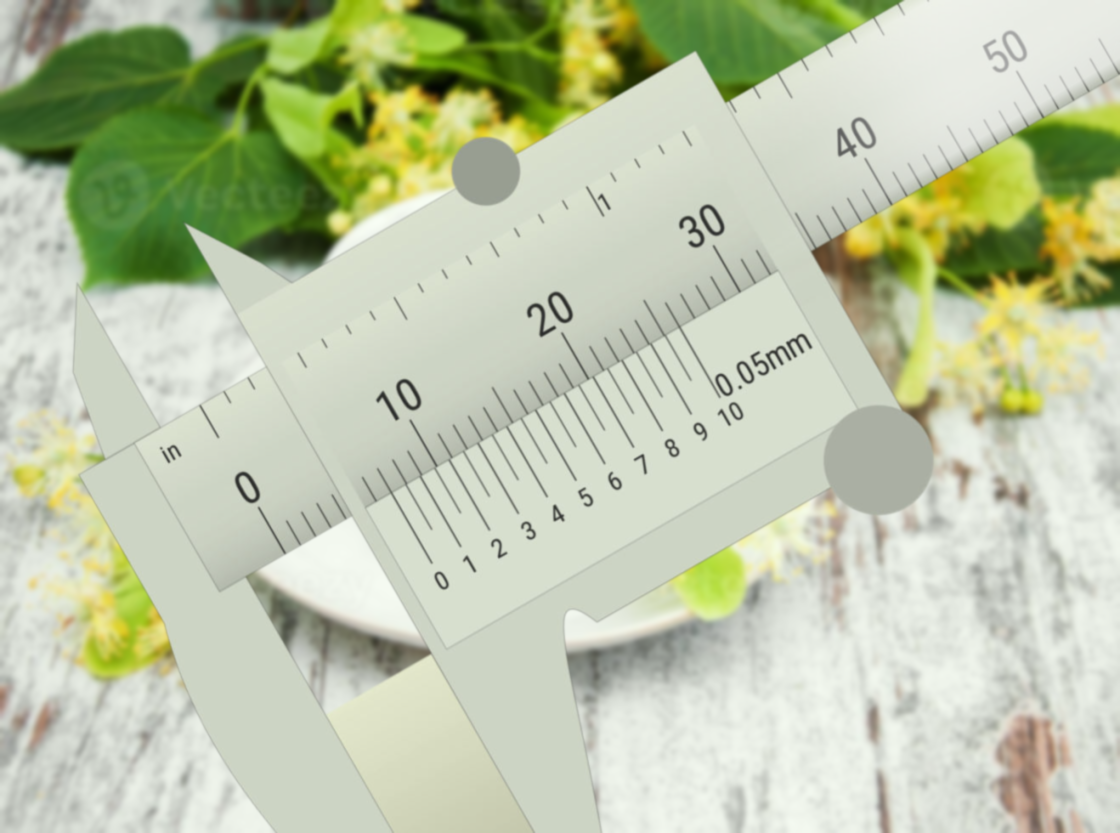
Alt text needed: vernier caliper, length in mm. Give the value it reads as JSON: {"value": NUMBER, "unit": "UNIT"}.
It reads {"value": 7.0, "unit": "mm"}
